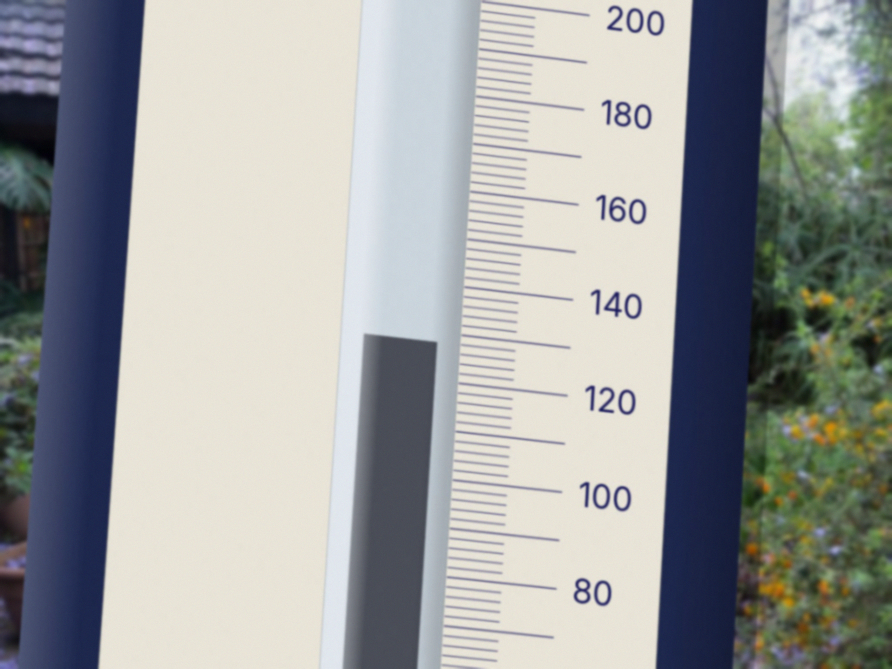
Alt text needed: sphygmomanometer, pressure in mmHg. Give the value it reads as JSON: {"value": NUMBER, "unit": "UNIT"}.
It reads {"value": 128, "unit": "mmHg"}
